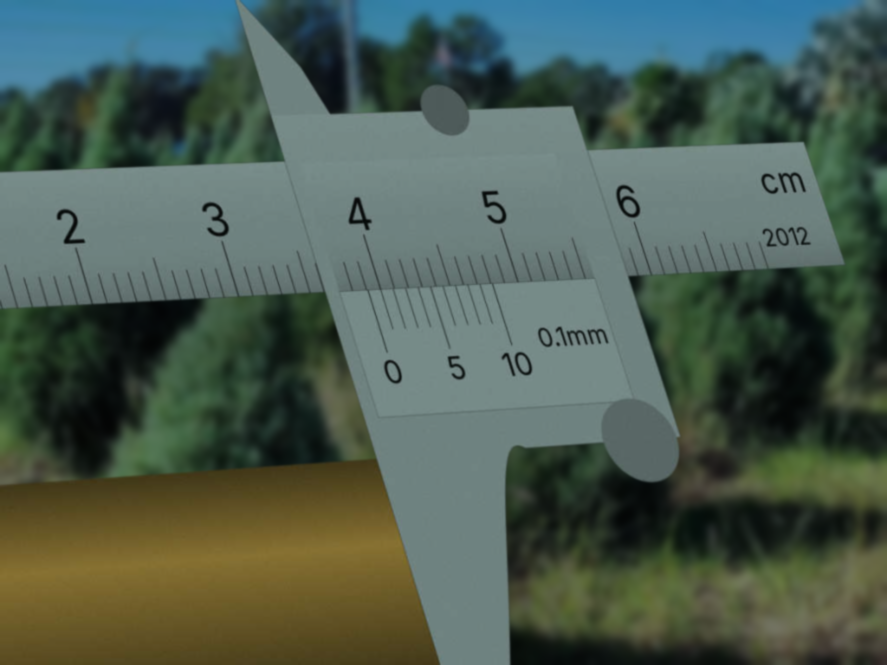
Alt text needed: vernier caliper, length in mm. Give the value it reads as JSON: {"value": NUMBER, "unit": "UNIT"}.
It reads {"value": 39.1, "unit": "mm"}
